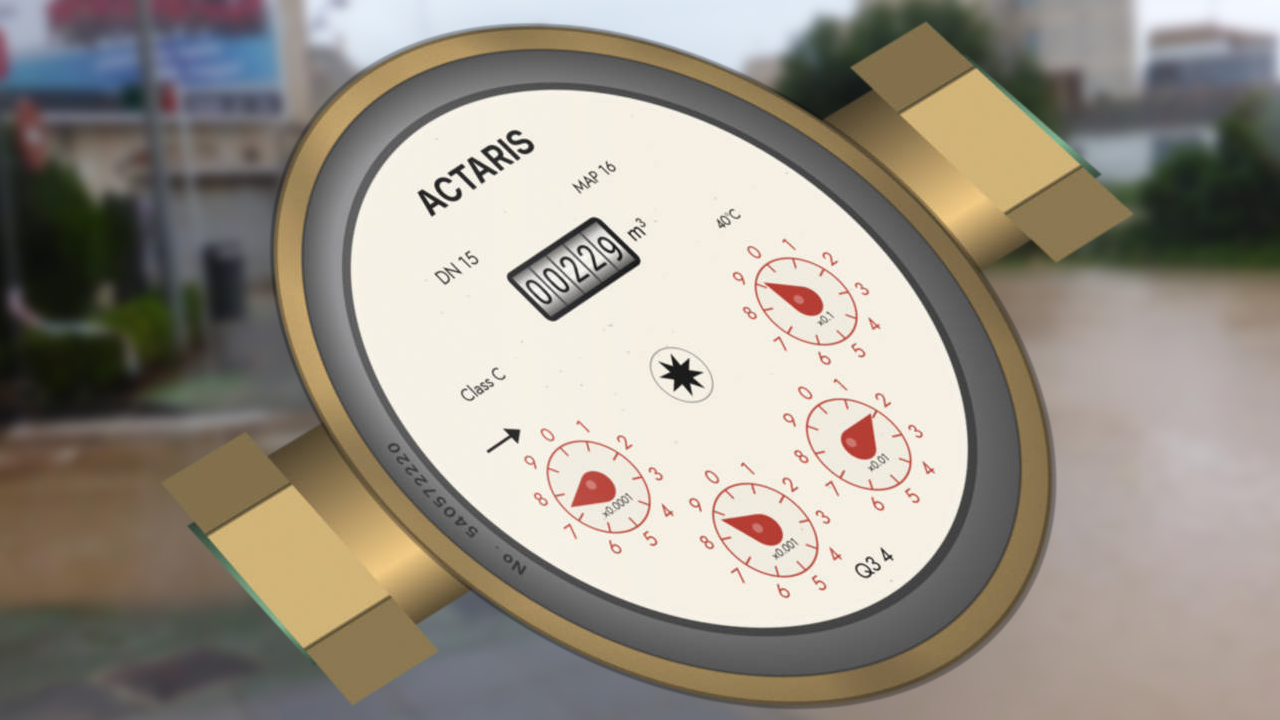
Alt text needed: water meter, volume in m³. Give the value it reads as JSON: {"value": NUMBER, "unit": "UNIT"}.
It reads {"value": 228.9187, "unit": "m³"}
